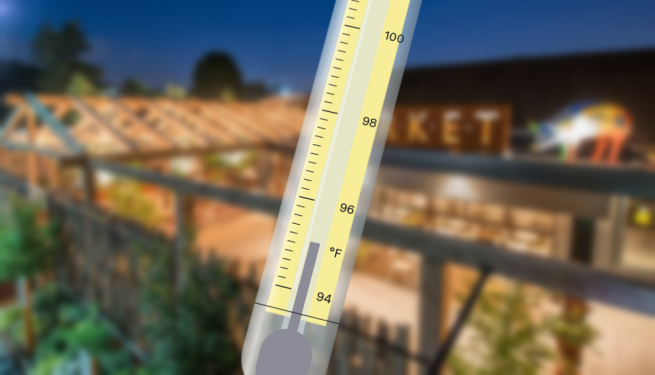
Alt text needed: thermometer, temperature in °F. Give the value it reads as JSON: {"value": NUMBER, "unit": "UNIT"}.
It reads {"value": 95.1, "unit": "°F"}
